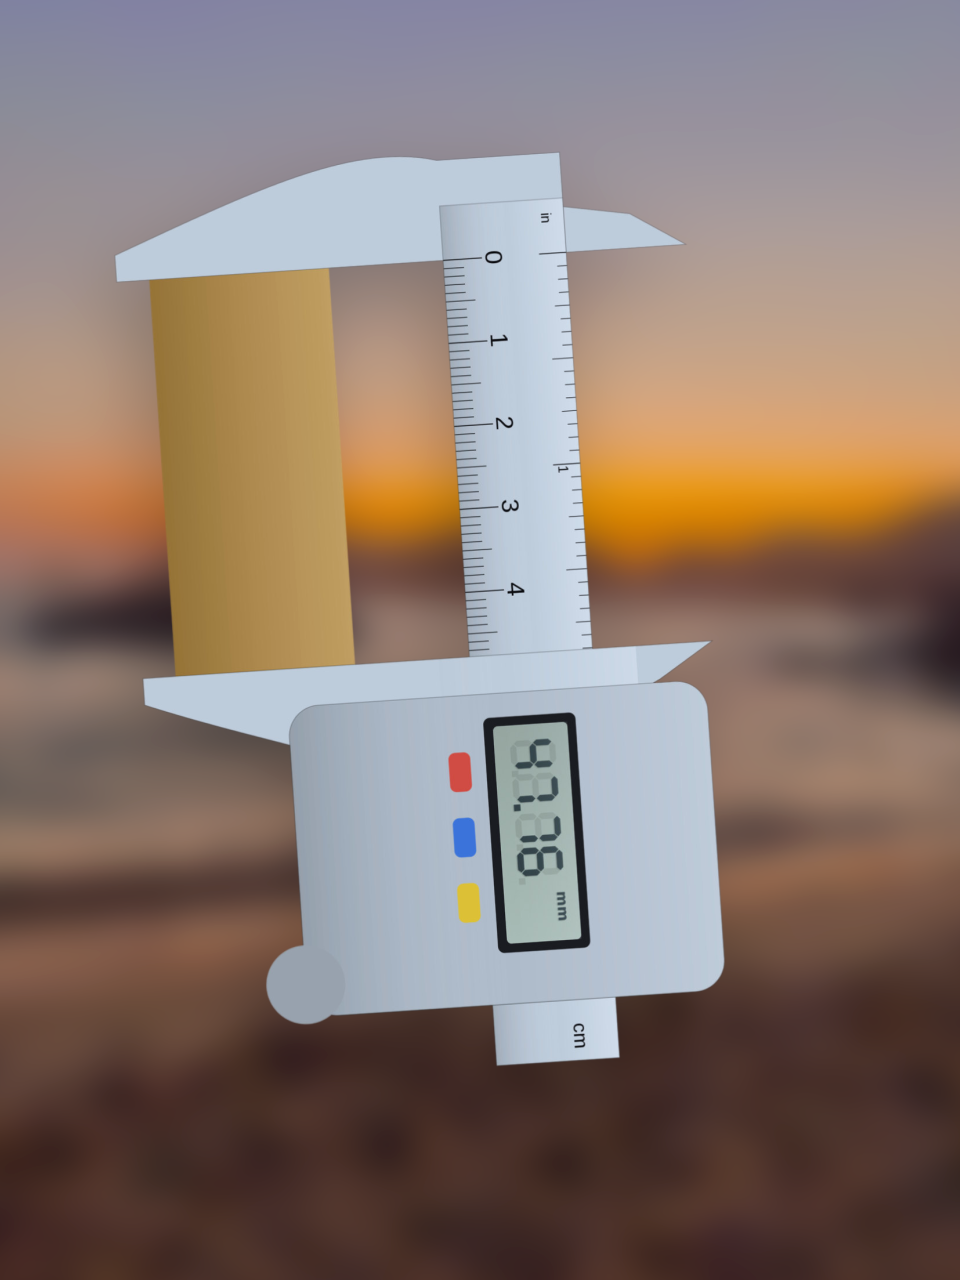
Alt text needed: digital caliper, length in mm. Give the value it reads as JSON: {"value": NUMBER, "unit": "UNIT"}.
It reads {"value": 47.76, "unit": "mm"}
